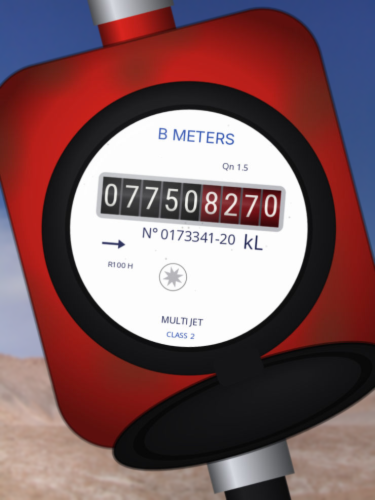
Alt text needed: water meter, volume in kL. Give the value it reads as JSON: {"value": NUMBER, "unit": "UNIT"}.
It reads {"value": 7750.8270, "unit": "kL"}
